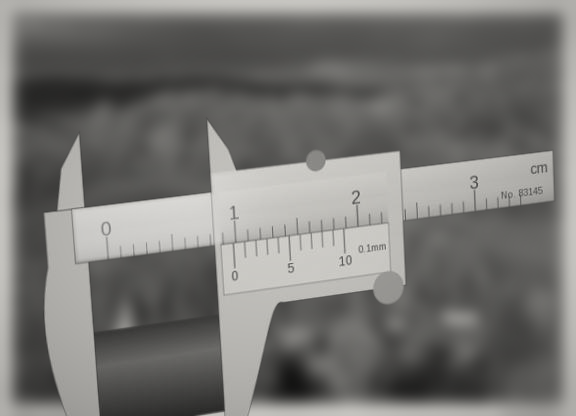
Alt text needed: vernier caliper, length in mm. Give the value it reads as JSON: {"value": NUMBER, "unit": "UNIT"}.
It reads {"value": 9.8, "unit": "mm"}
